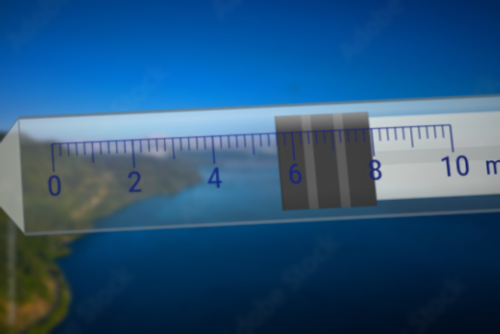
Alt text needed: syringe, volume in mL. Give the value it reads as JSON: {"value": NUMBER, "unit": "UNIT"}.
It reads {"value": 5.6, "unit": "mL"}
